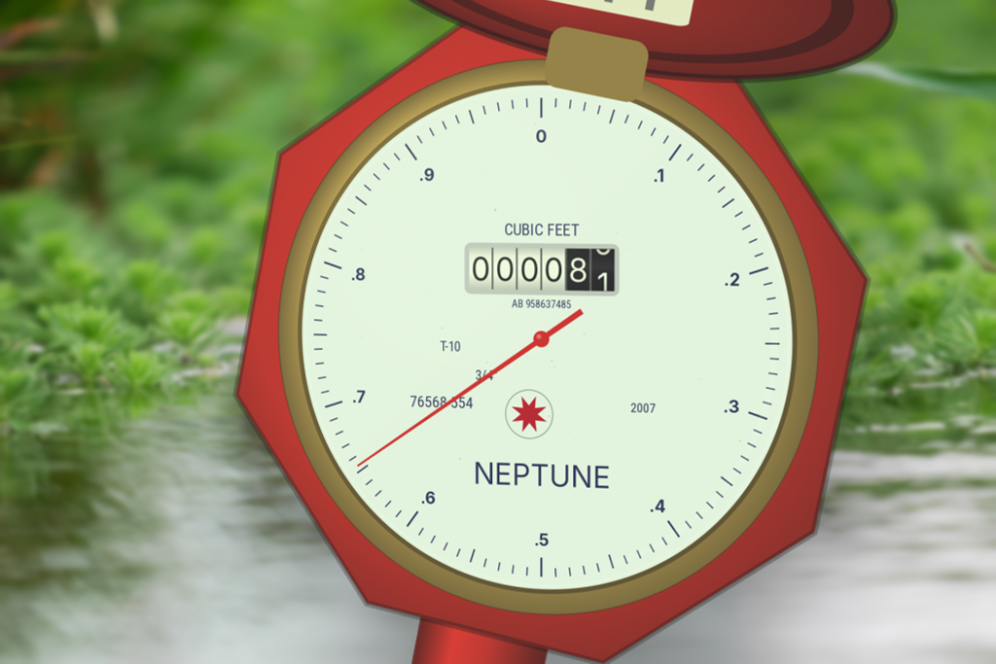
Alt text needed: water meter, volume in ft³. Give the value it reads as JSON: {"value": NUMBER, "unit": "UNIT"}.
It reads {"value": 80.65, "unit": "ft³"}
